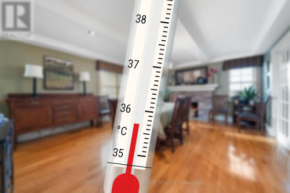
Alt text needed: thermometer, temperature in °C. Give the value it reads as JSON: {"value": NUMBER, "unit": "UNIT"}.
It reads {"value": 35.7, "unit": "°C"}
